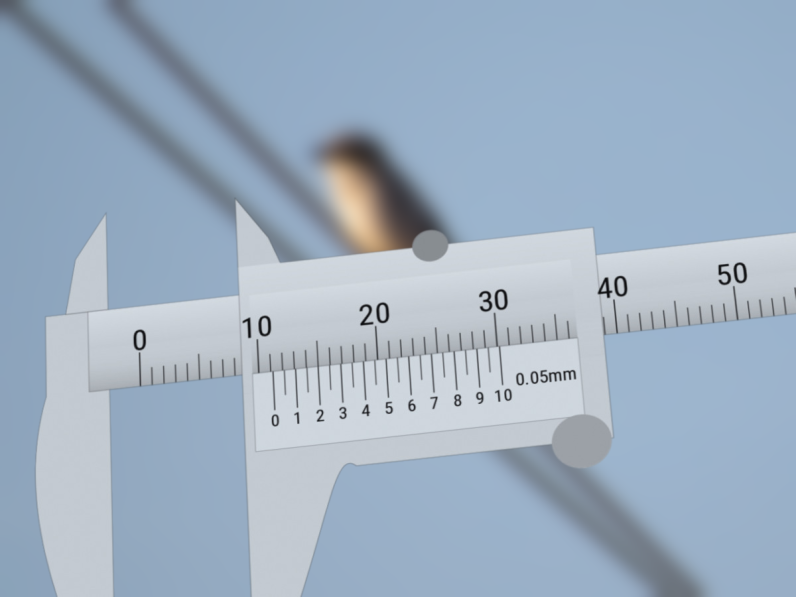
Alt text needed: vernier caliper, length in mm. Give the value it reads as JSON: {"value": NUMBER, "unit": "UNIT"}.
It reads {"value": 11.2, "unit": "mm"}
